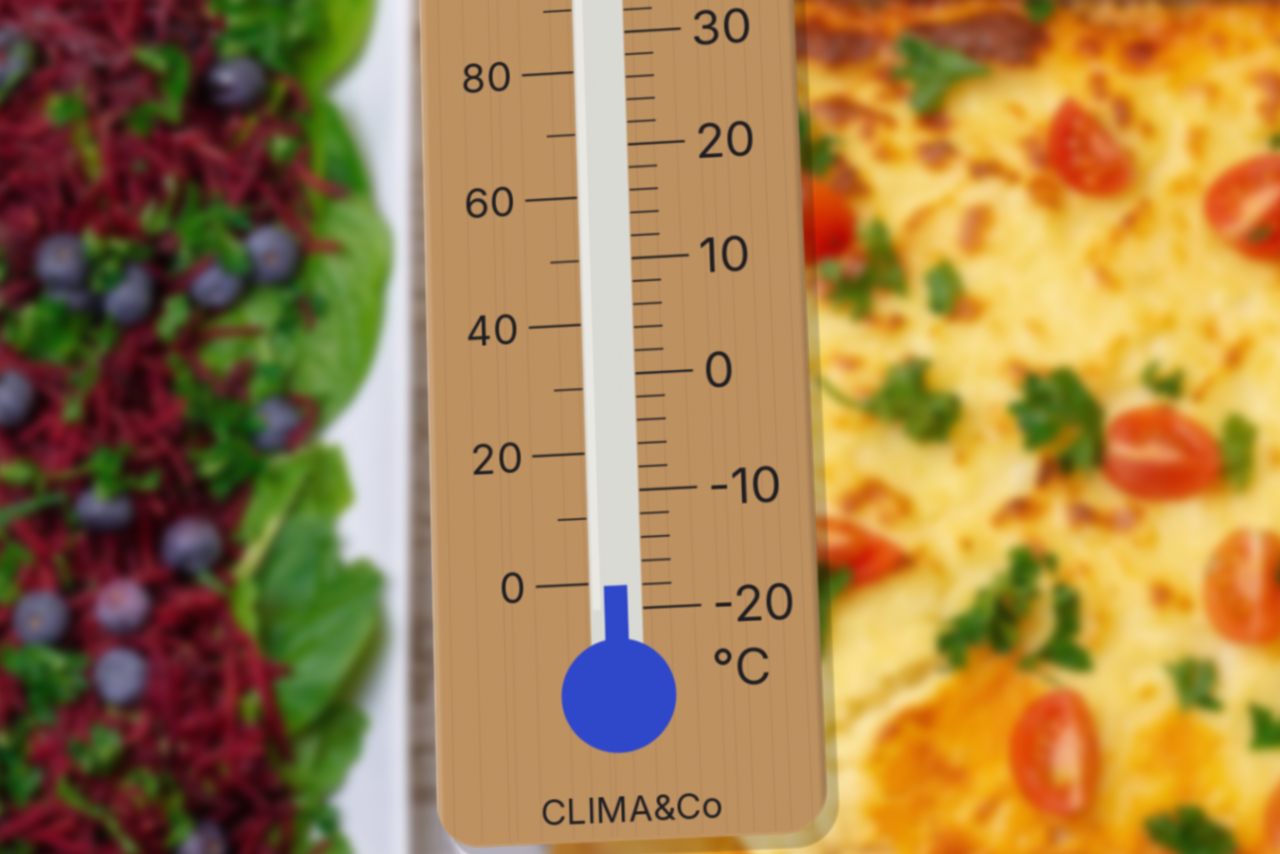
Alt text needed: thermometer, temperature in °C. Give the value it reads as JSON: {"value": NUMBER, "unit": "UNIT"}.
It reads {"value": -18, "unit": "°C"}
